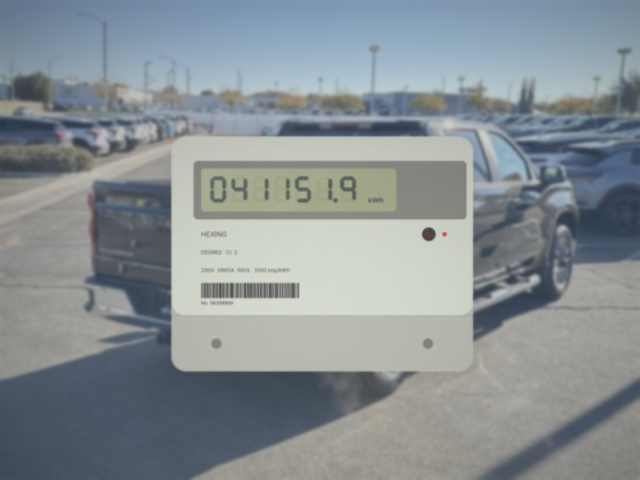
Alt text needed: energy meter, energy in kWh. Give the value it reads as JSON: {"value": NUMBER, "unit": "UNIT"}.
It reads {"value": 41151.9, "unit": "kWh"}
